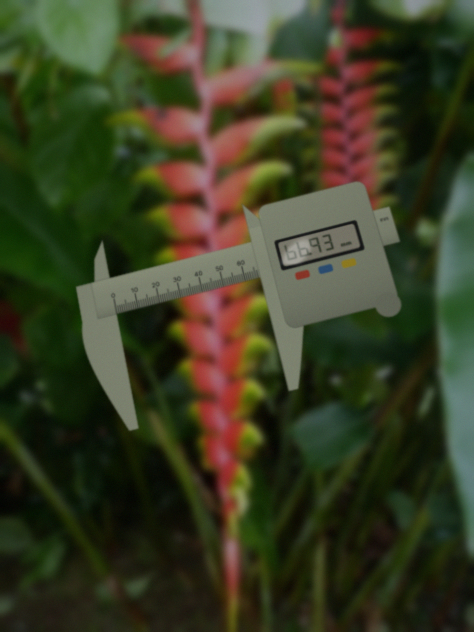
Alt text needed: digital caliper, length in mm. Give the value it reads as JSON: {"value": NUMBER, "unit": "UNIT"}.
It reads {"value": 66.93, "unit": "mm"}
